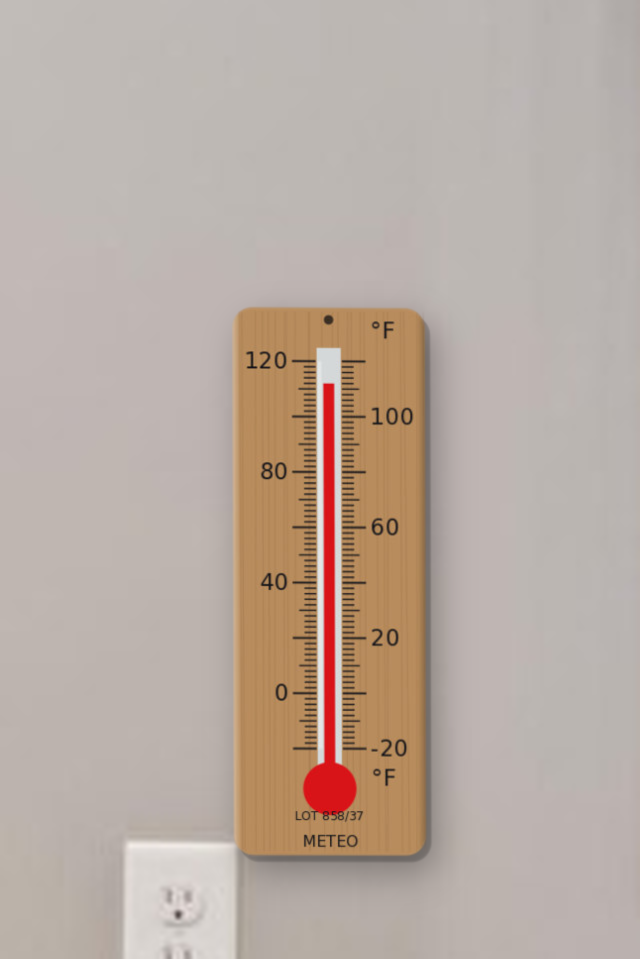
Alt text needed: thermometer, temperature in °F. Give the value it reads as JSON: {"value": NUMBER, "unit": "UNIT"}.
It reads {"value": 112, "unit": "°F"}
